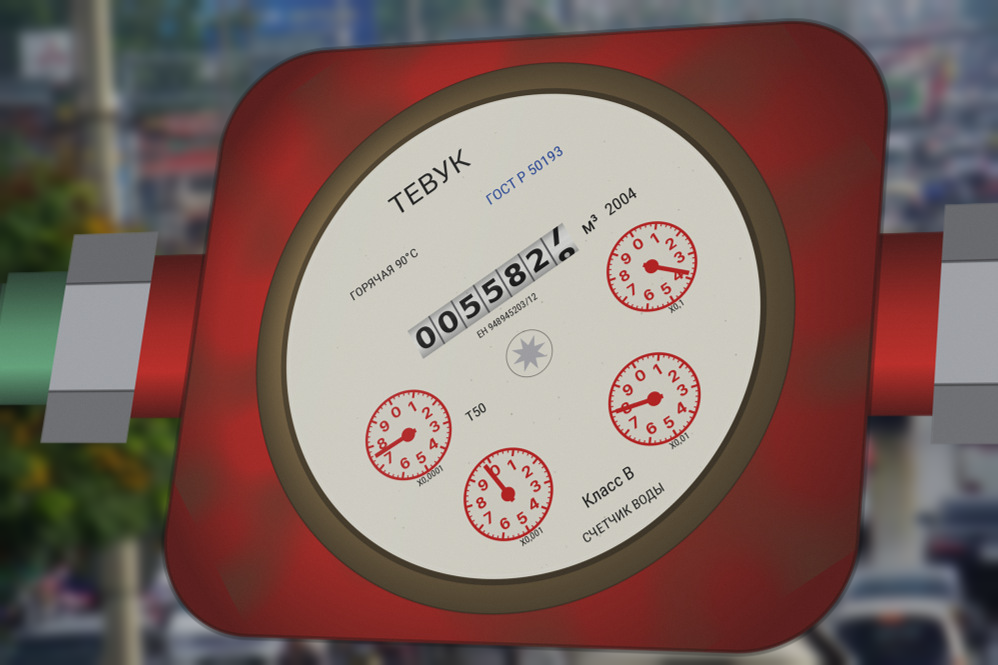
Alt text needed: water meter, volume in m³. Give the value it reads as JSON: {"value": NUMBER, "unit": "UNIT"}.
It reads {"value": 55827.3797, "unit": "m³"}
